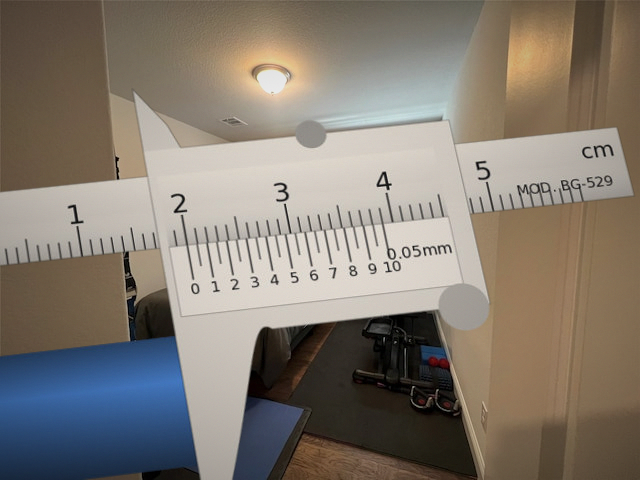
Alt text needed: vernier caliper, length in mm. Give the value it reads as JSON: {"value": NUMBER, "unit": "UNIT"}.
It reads {"value": 20.0, "unit": "mm"}
